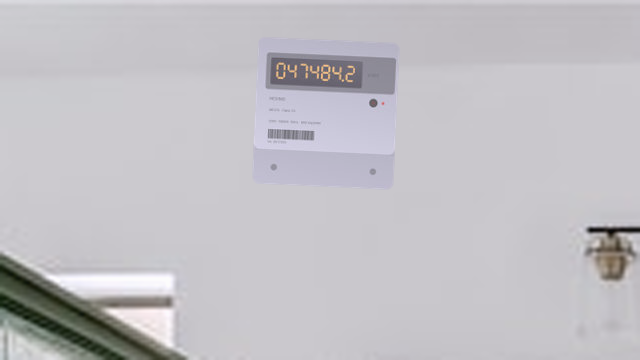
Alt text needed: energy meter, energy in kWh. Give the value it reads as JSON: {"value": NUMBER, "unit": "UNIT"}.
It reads {"value": 47484.2, "unit": "kWh"}
